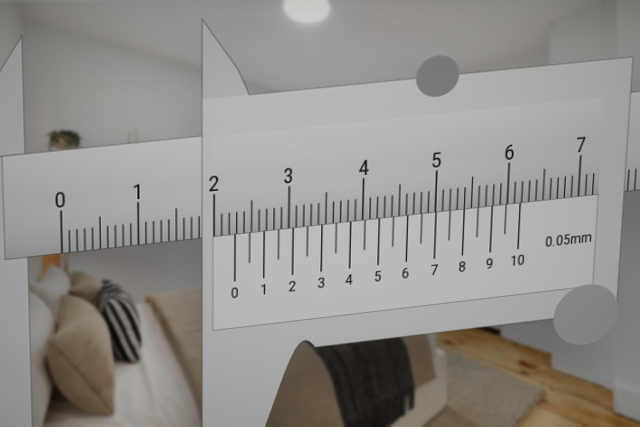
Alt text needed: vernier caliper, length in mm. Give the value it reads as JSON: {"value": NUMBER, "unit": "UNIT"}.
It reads {"value": 22.8, "unit": "mm"}
